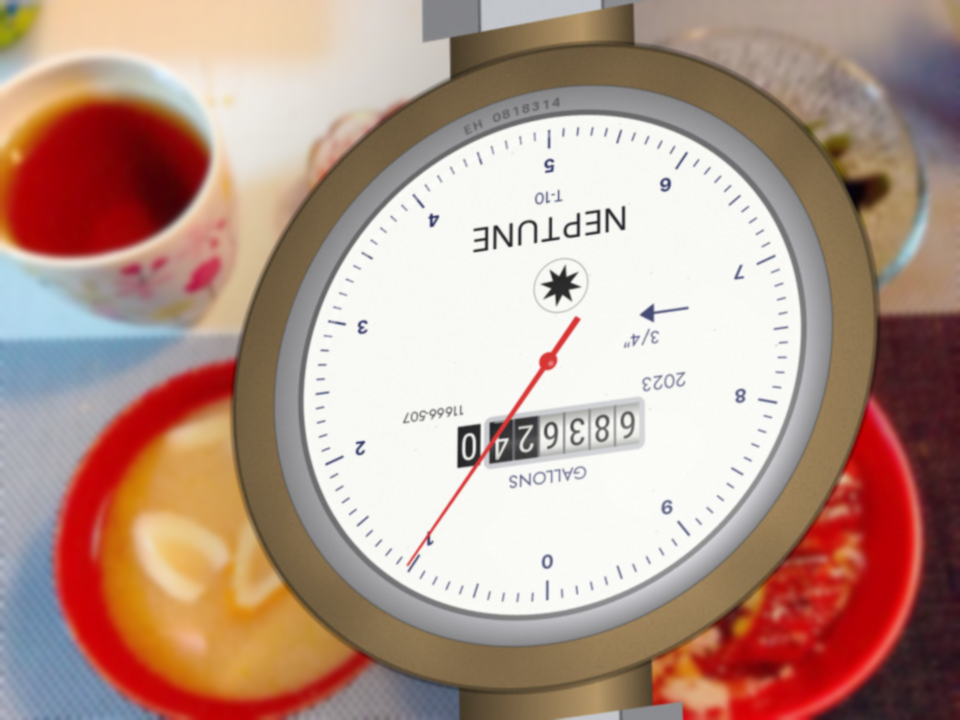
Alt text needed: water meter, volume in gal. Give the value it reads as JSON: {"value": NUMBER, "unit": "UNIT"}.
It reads {"value": 6836241.0, "unit": "gal"}
